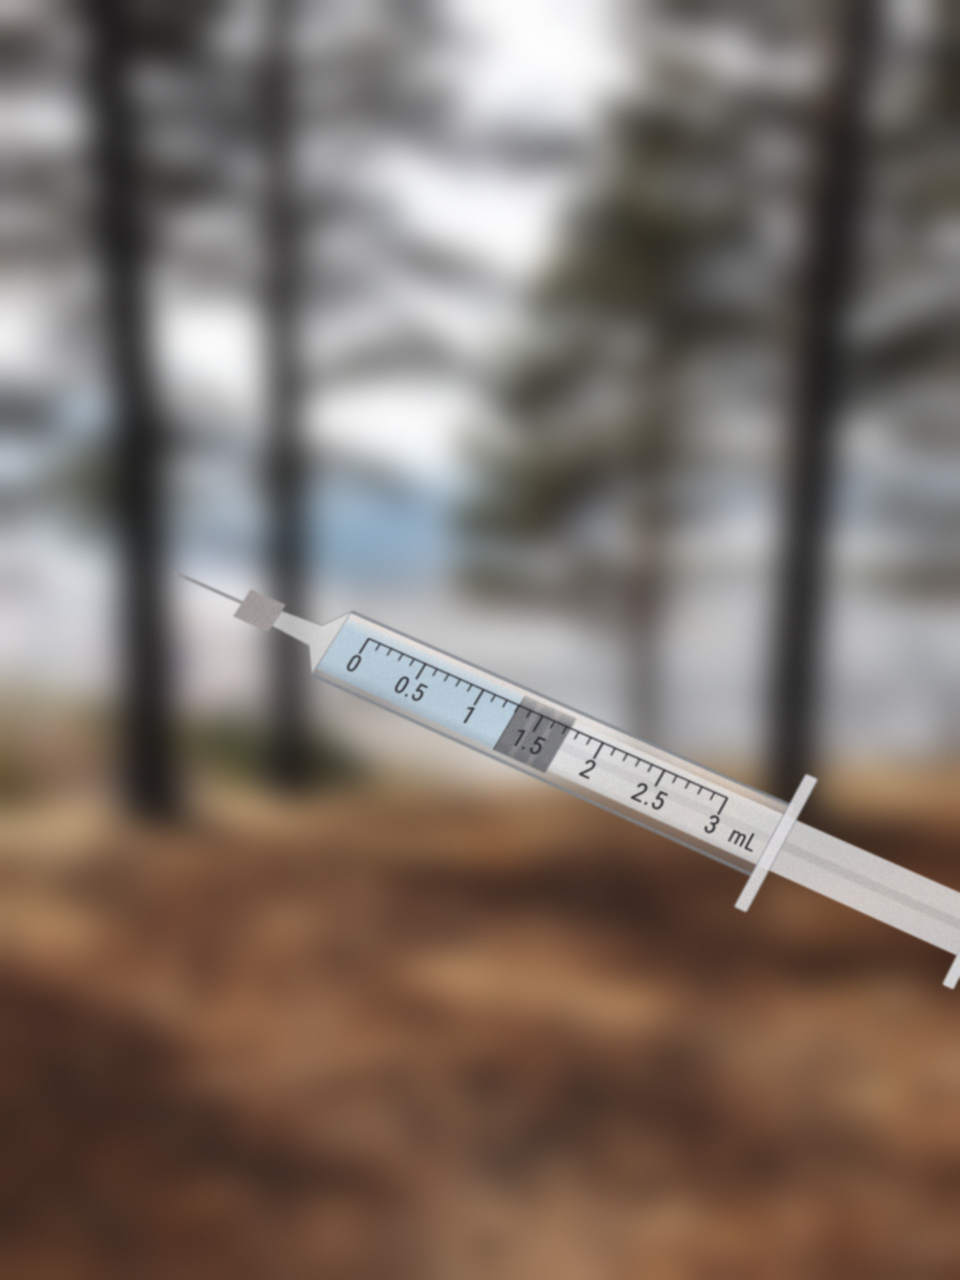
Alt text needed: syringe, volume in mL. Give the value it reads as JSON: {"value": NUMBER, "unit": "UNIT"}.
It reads {"value": 1.3, "unit": "mL"}
